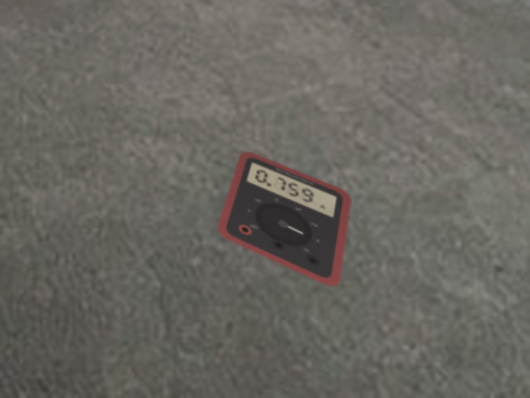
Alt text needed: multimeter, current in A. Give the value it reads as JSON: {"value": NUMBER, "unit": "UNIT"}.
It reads {"value": 0.759, "unit": "A"}
